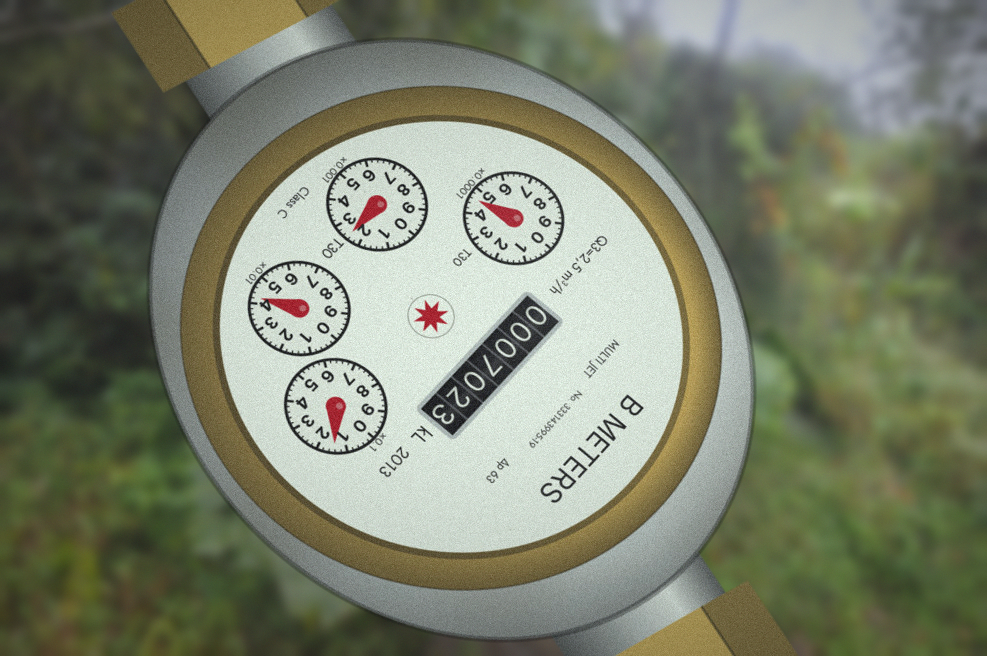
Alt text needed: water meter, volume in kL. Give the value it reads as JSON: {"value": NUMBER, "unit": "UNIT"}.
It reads {"value": 7023.1424, "unit": "kL"}
